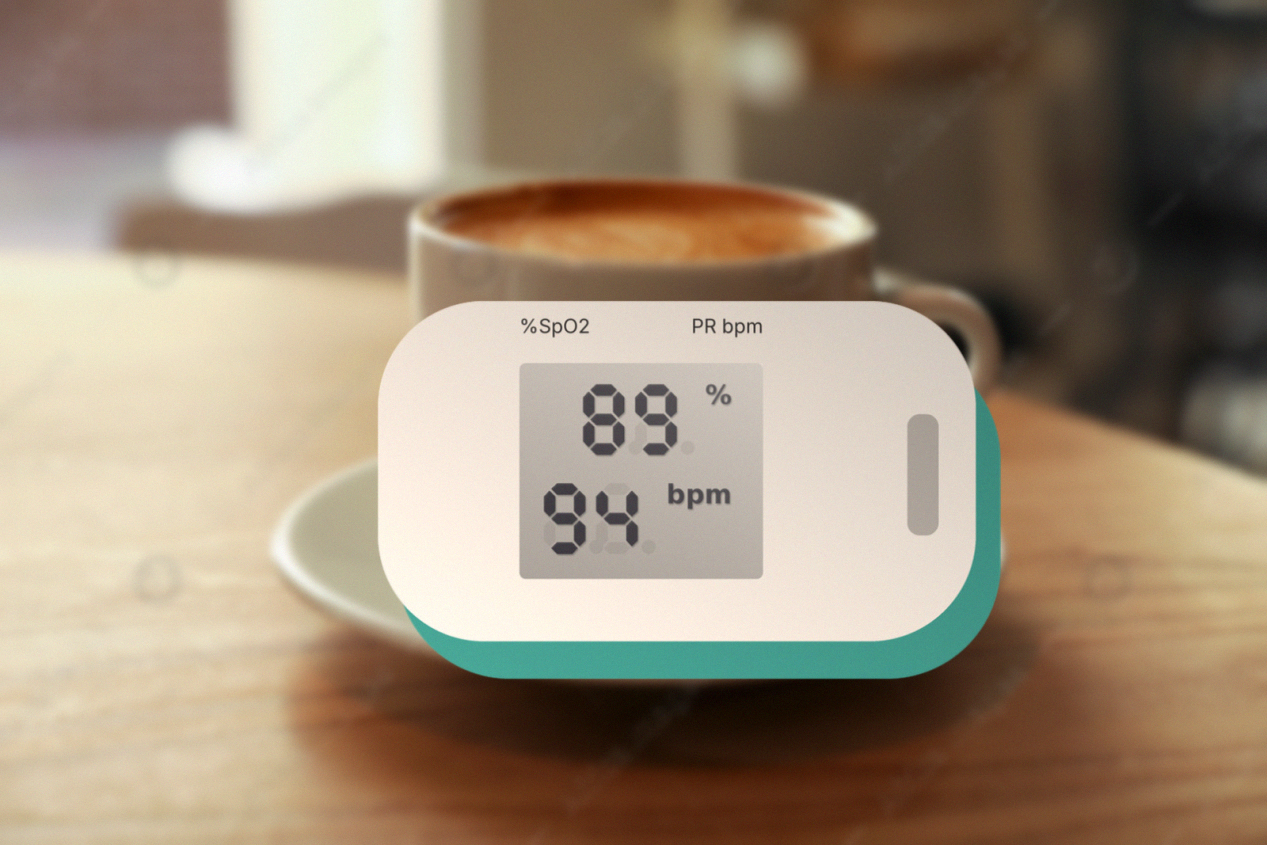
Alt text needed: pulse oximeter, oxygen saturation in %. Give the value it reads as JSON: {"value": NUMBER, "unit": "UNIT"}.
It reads {"value": 89, "unit": "%"}
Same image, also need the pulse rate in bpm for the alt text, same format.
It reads {"value": 94, "unit": "bpm"}
